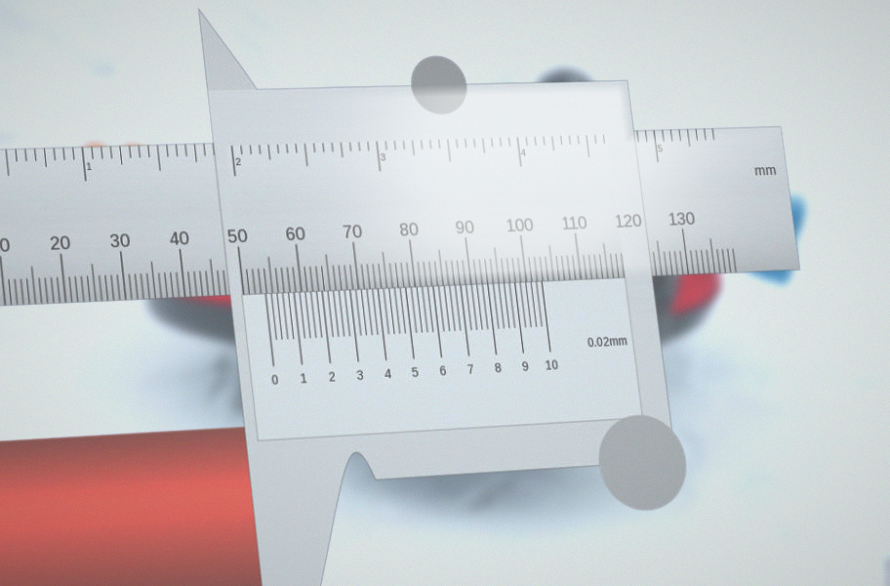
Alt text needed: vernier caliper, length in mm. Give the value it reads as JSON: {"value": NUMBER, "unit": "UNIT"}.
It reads {"value": 53.8, "unit": "mm"}
